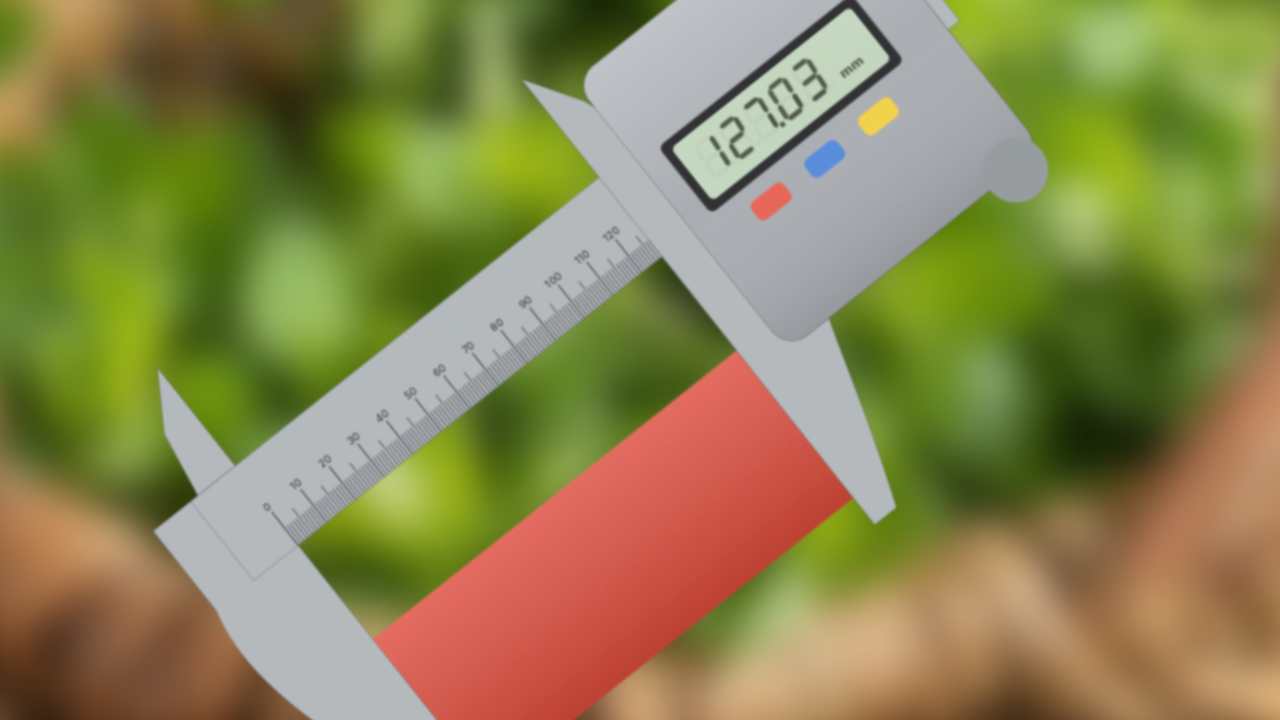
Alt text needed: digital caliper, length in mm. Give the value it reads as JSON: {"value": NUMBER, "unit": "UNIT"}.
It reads {"value": 127.03, "unit": "mm"}
